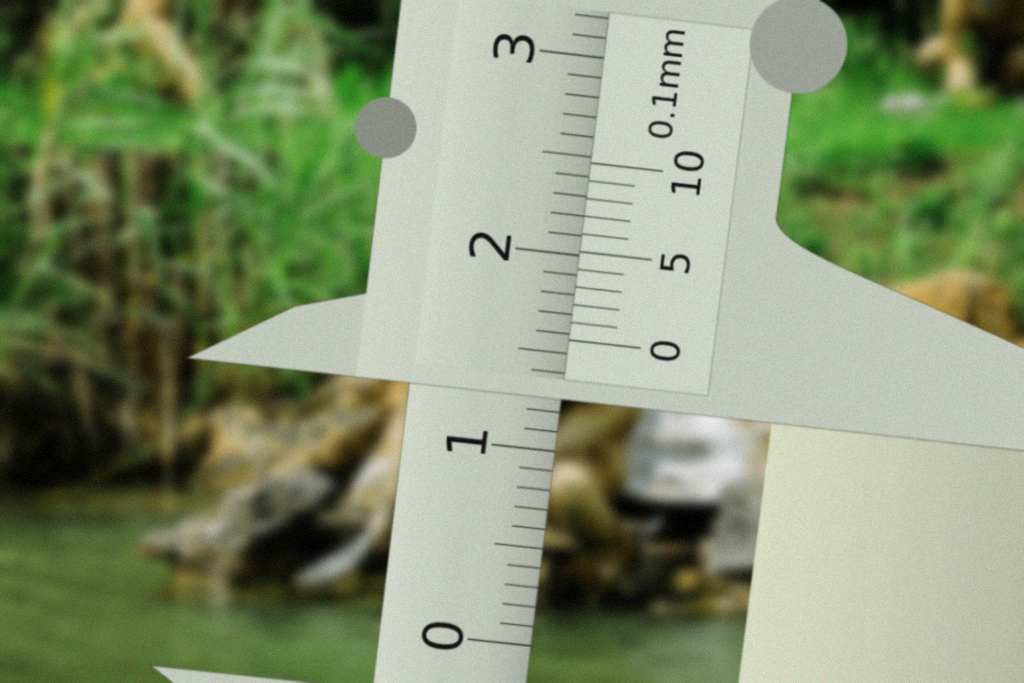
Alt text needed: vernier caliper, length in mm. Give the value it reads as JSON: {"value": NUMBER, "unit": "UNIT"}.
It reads {"value": 15.7, "unit": "mm"}
